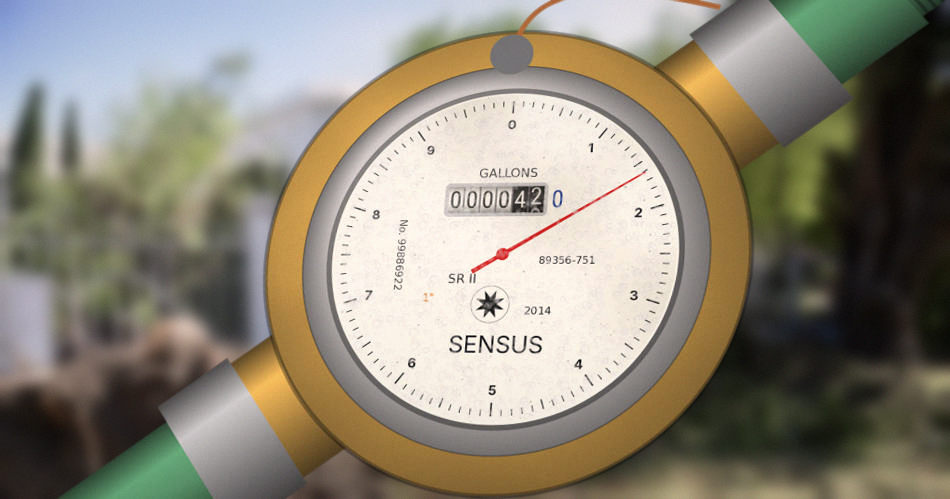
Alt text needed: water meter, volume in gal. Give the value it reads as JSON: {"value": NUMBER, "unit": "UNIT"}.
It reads {"value": 421.6, "unit": "gal"}
